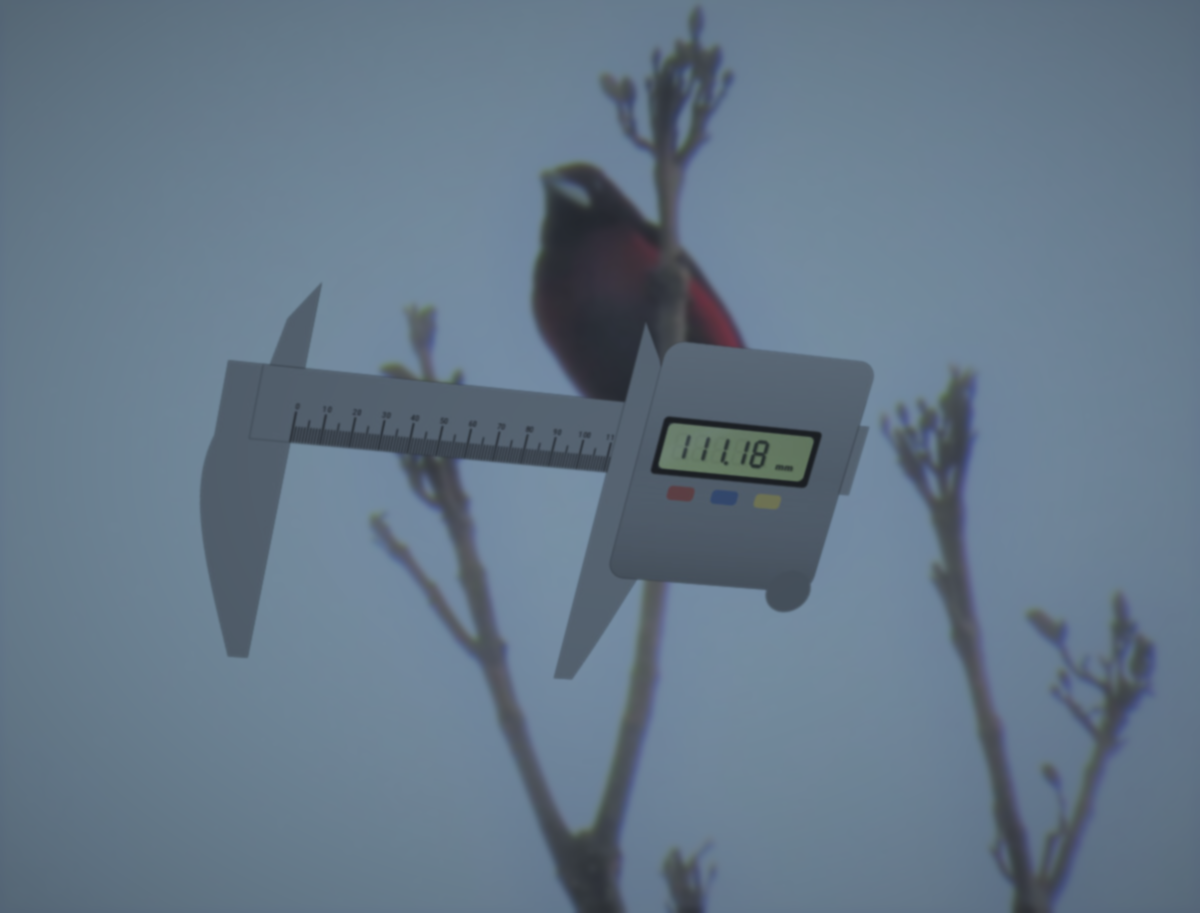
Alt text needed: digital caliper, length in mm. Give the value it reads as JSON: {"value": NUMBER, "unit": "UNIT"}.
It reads {"value": 111.18, "unit": "mm"}
